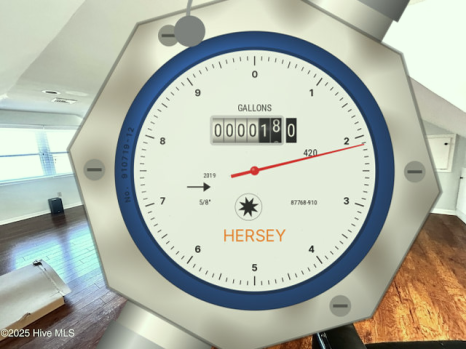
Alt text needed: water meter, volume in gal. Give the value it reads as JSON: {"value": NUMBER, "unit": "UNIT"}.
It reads {"value": 182.1, "unit": "gal"}
